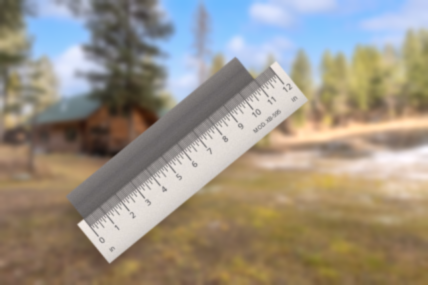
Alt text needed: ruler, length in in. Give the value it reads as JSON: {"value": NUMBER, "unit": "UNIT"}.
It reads {"value": 11, "unit": "in"}
